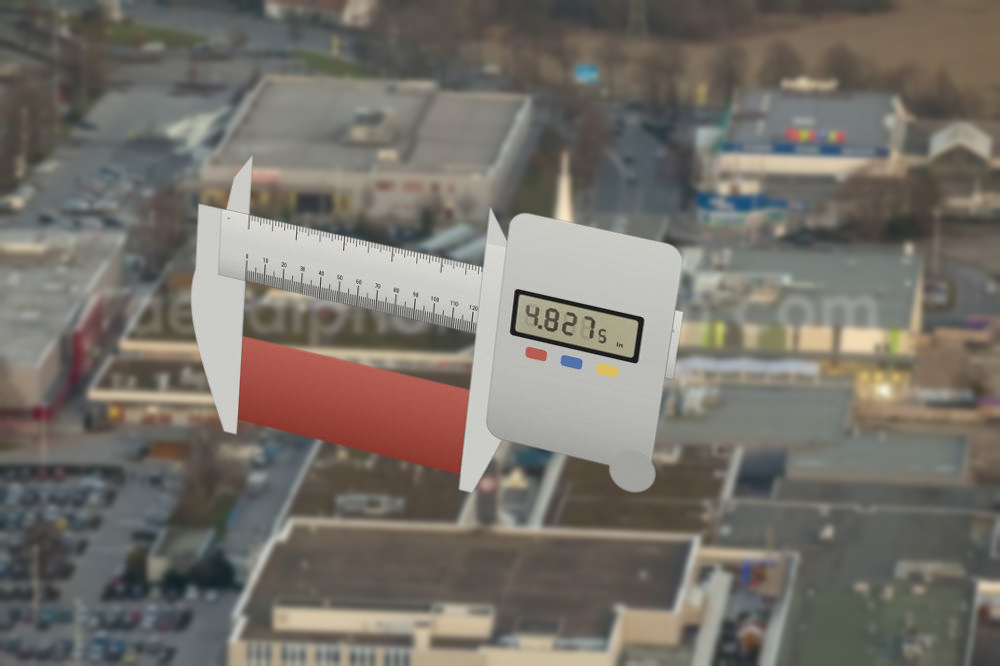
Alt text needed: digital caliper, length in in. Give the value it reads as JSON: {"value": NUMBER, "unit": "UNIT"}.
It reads {"value": 4.8275, "unit": "in"}
